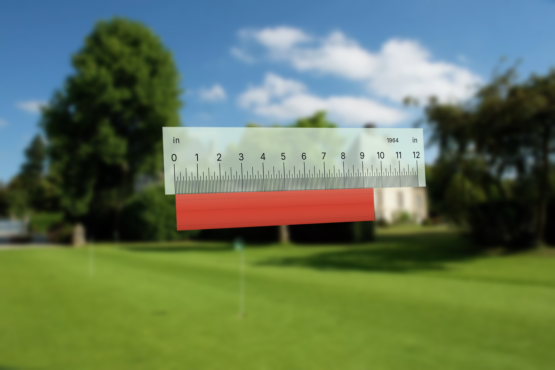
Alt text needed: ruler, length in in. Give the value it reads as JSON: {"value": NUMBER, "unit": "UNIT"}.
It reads {"value": 9.5, "unit": "in"}
